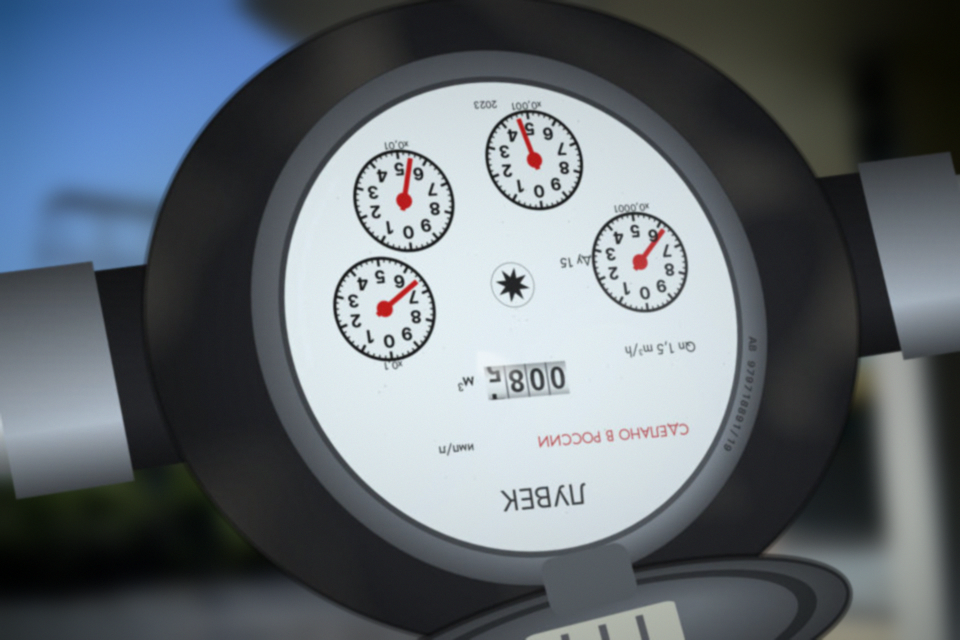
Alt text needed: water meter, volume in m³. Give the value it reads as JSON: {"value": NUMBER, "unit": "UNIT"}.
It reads {"value": 84.6546, "unit": "m³"}
